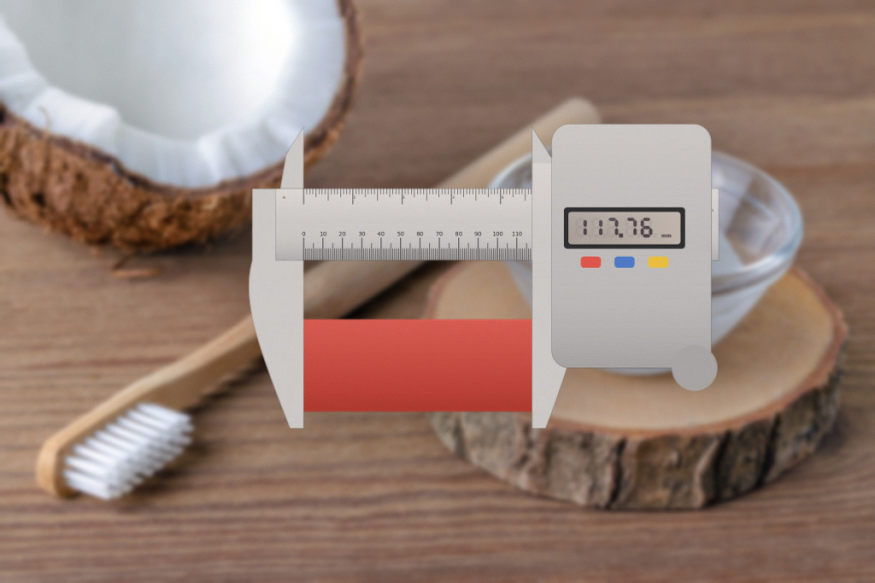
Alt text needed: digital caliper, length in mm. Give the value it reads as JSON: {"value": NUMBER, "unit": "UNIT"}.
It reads {"value": 117.76, "unit": "mm"}
